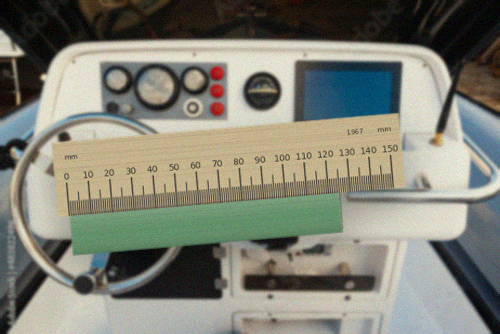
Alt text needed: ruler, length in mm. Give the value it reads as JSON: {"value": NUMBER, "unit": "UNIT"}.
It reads {"value": 125, "unit": "mm"}
